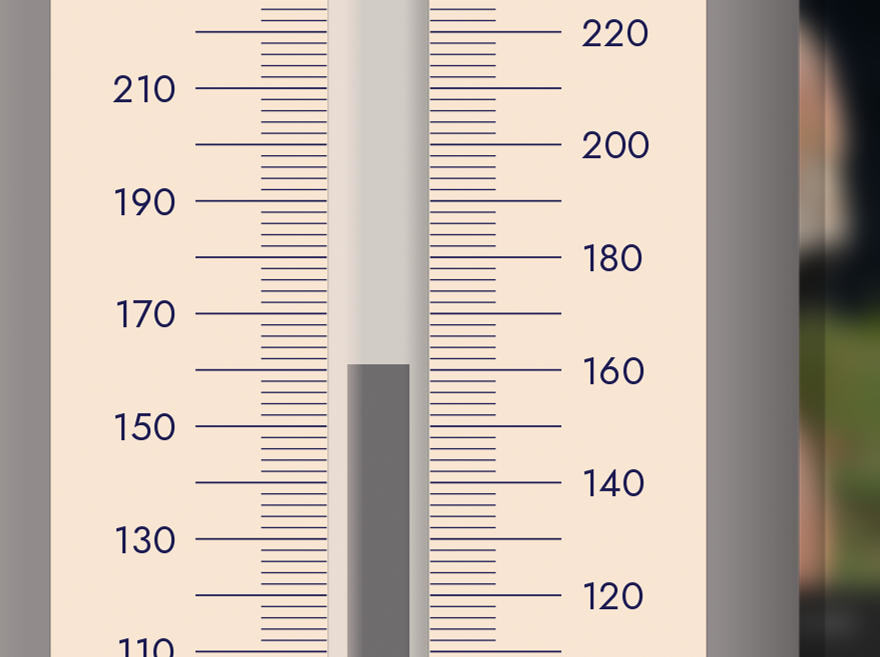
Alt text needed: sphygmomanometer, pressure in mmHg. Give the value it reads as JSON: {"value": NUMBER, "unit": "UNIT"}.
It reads {"value": 161, "unit": "mmHg"}
